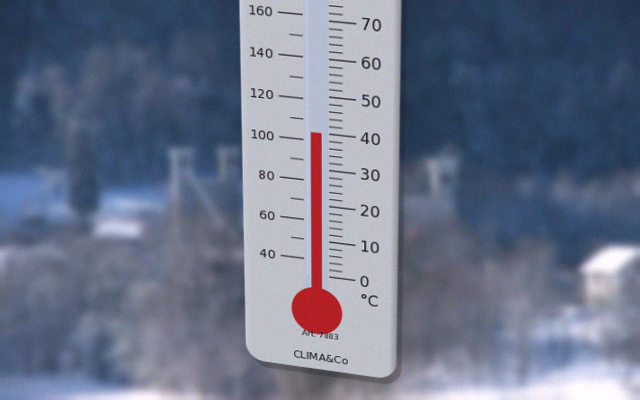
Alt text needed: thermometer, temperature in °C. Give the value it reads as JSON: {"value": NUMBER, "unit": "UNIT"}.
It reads {"value": 40, "unit": "°C"}
